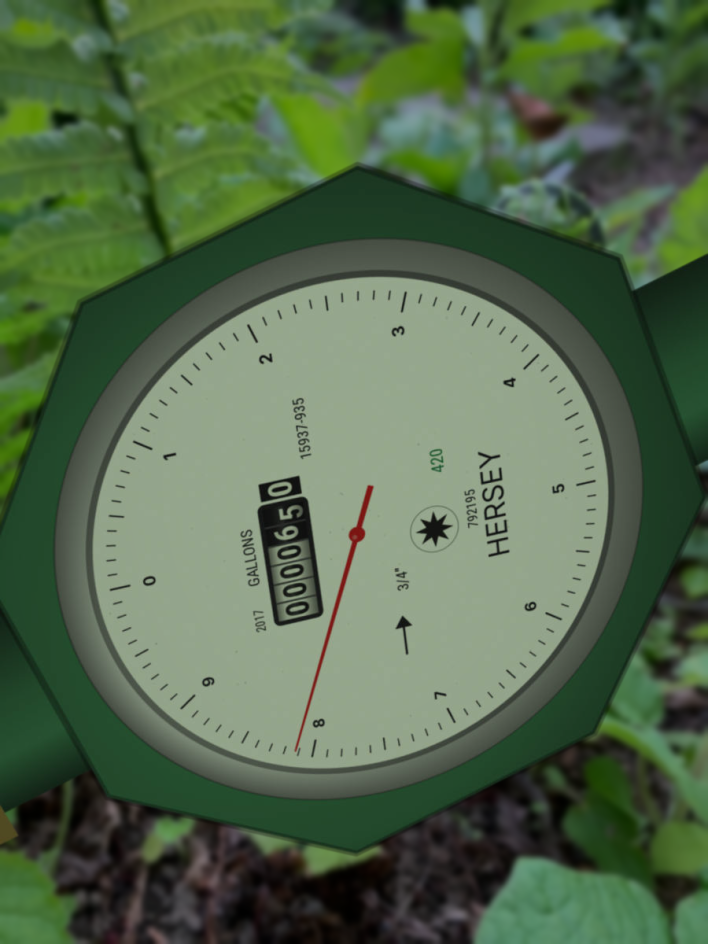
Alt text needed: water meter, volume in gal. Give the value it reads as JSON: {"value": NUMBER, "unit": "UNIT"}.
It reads {"value": 648.1, "unit": "gal"}
